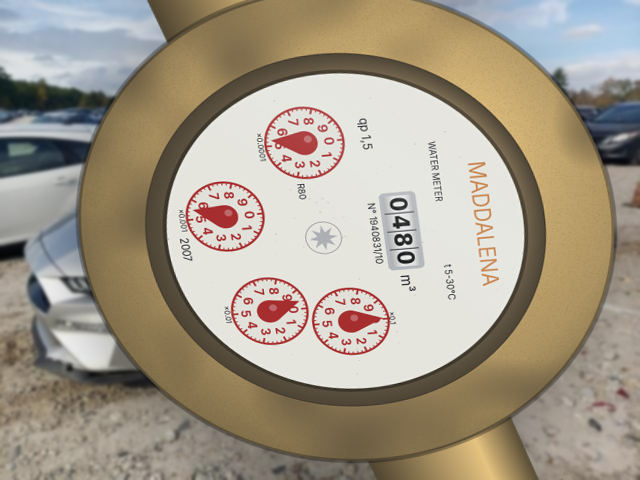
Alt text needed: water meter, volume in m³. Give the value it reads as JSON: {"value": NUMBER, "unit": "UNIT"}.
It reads {"value": 479.9955, "unit": "m³"}
